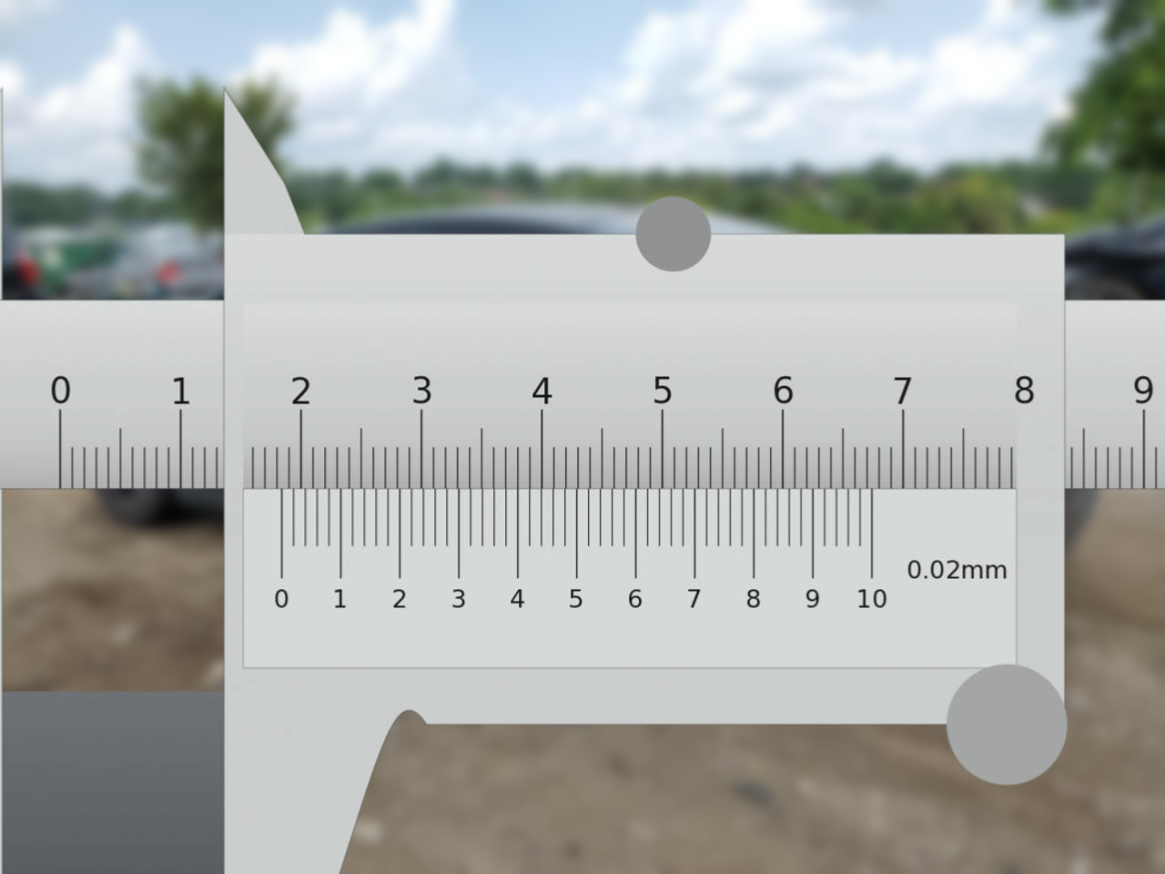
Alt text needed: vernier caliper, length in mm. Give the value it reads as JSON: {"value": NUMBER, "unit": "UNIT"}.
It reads {"value": 18.4, "unit": "mm"}
